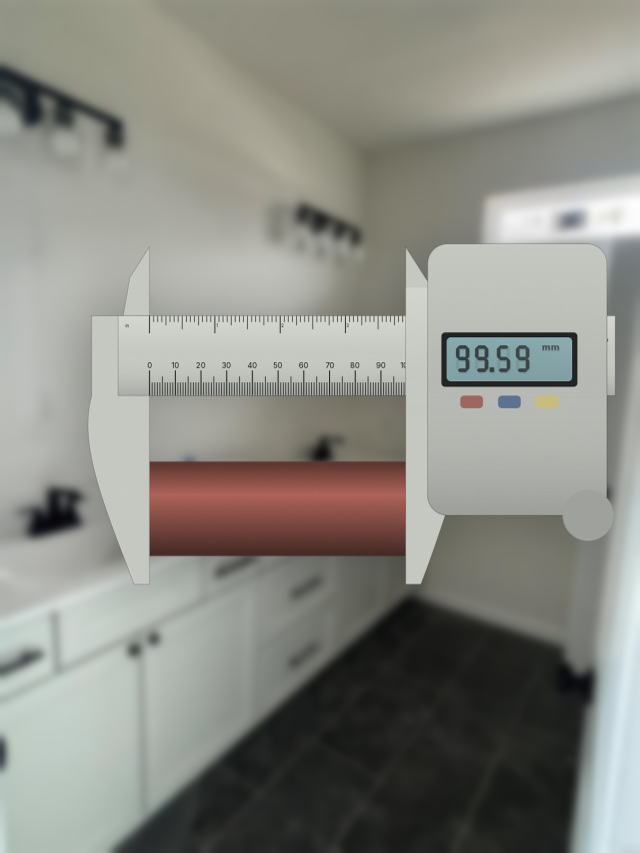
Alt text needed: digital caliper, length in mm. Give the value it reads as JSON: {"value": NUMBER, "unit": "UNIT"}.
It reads {"value": 99.59, "unit": "mm"}
